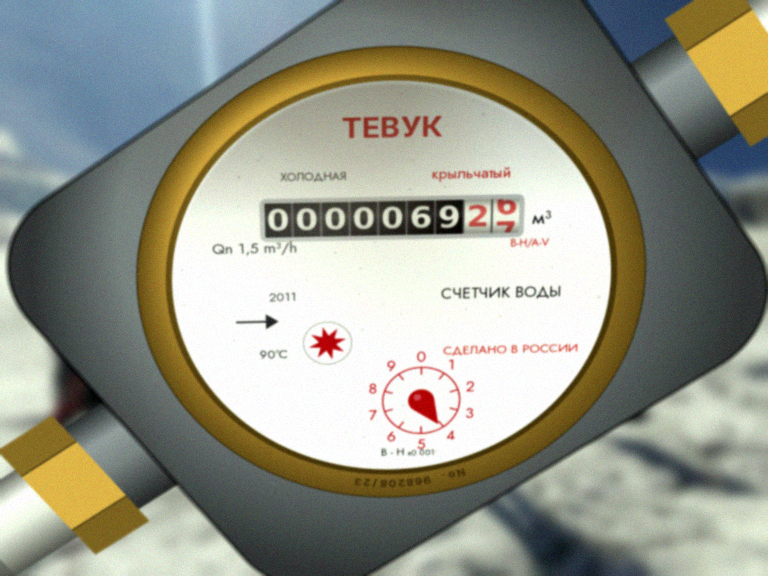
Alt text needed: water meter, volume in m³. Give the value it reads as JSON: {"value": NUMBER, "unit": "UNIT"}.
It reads {"value": 69.264, "unit": "m³"}
